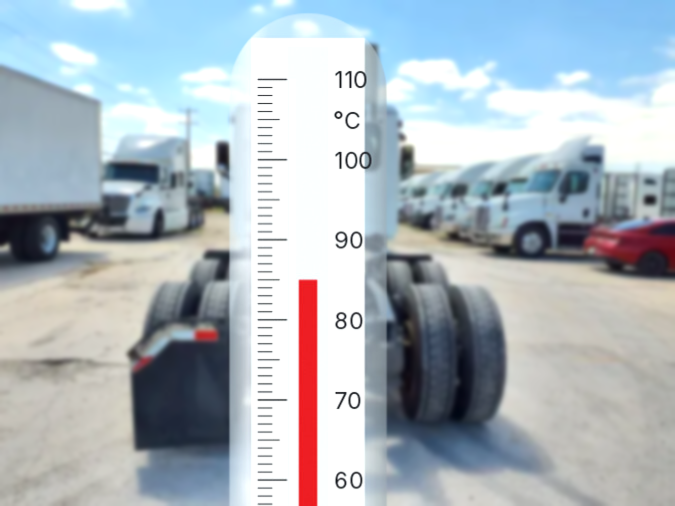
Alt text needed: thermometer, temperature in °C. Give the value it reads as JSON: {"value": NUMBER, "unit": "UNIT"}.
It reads {"value": 85, "unit": "°C"}
